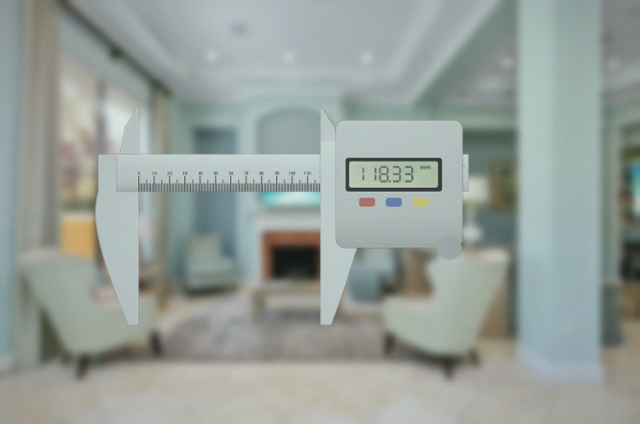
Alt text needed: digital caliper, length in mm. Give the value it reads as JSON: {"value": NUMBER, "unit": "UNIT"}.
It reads {"value": 118.33, "unit": "mm"}
